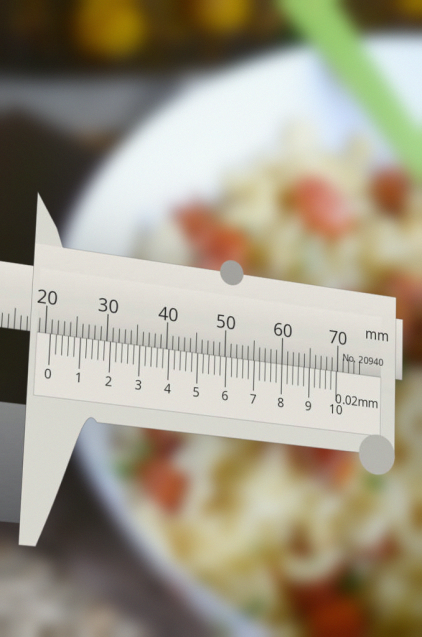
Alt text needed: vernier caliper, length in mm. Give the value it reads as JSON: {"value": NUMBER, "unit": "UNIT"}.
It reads {"value": 20.8, "unit": "mm"}
